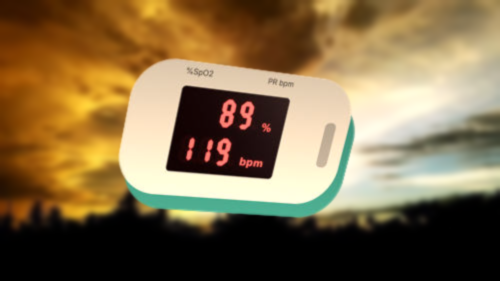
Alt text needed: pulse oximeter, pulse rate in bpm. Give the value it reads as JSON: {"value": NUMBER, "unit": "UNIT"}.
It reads {"value": 119, "unit": "bpm"}
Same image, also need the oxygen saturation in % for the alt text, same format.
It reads {"value": 89, "unit": "%"}
